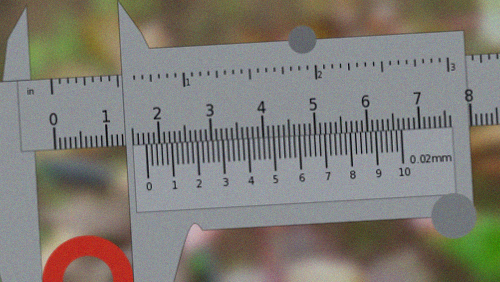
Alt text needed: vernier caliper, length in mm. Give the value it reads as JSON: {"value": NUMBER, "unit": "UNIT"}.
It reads {"value": 17.5, "unit": "mm"}
